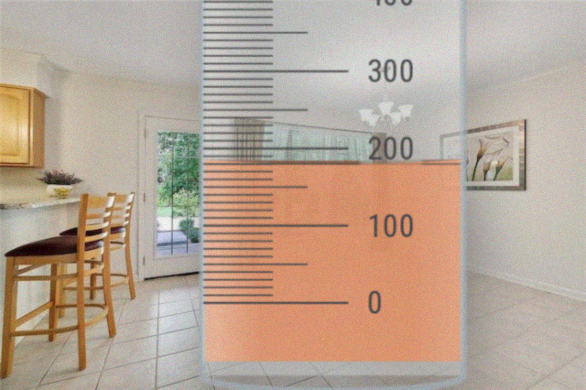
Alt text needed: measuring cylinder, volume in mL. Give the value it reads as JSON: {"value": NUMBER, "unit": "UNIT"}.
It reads {"value": 180, "unit": "mL"}
